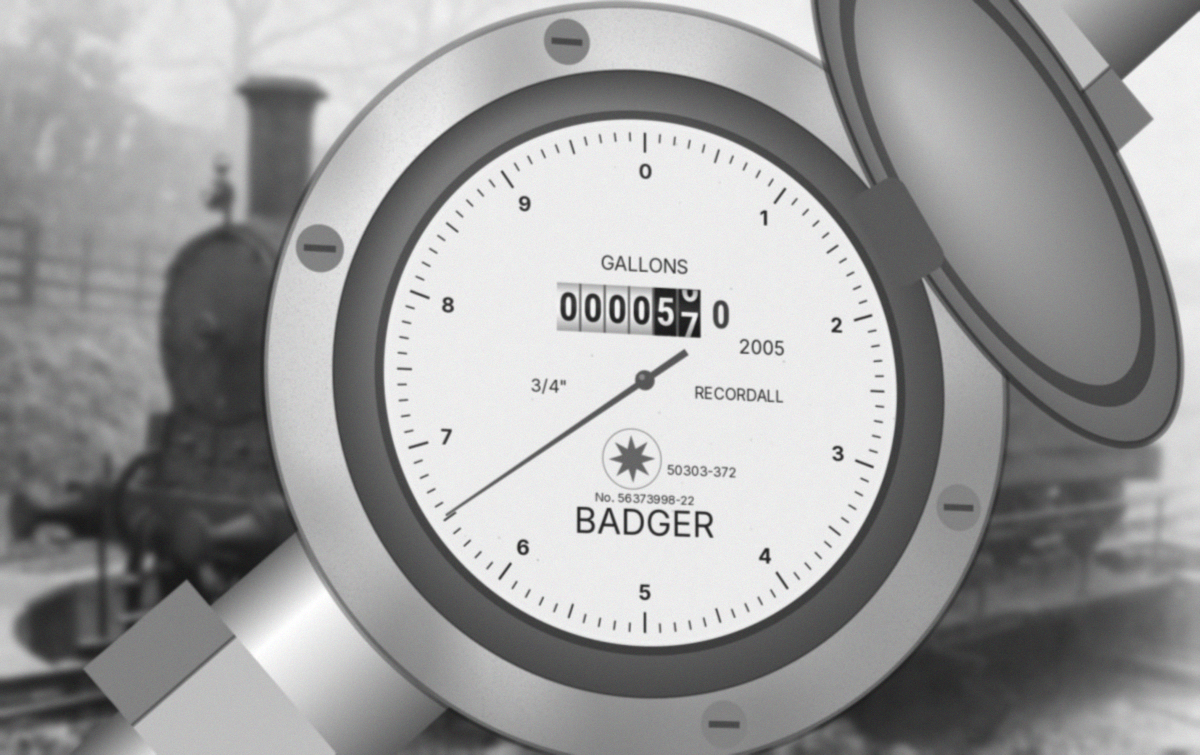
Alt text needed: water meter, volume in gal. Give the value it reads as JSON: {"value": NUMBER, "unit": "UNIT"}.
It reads {"value": 566.5, "unit": "gal"}
